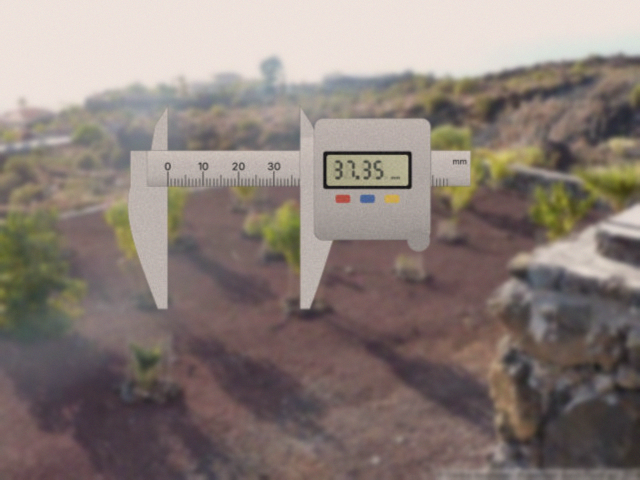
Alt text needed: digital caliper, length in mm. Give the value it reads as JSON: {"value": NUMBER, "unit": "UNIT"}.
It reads {"value": 37.35, "unit": "mm"}
